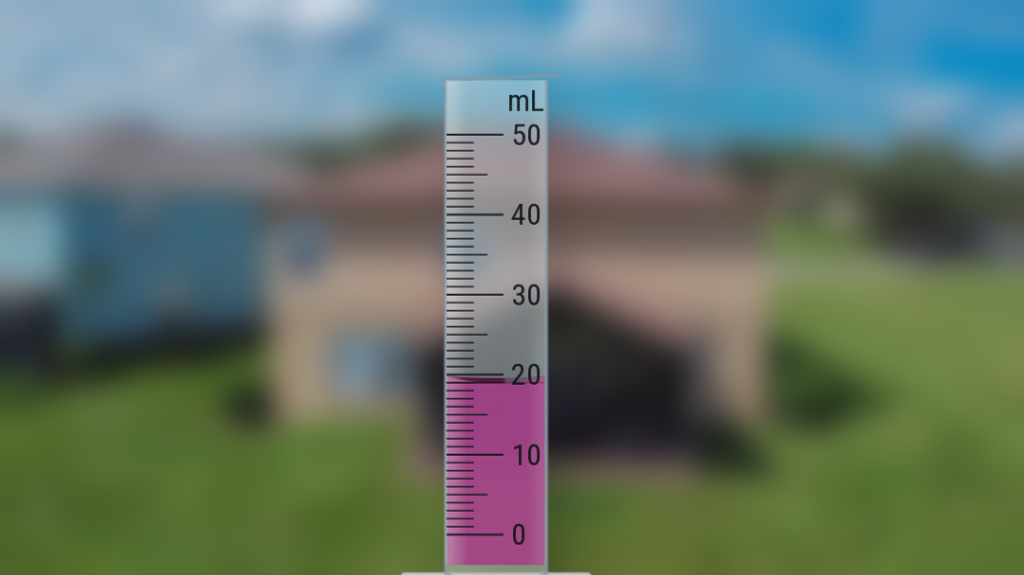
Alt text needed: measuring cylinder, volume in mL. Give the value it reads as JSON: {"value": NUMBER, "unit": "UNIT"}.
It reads {"value": 19, "unit": "mL"}
